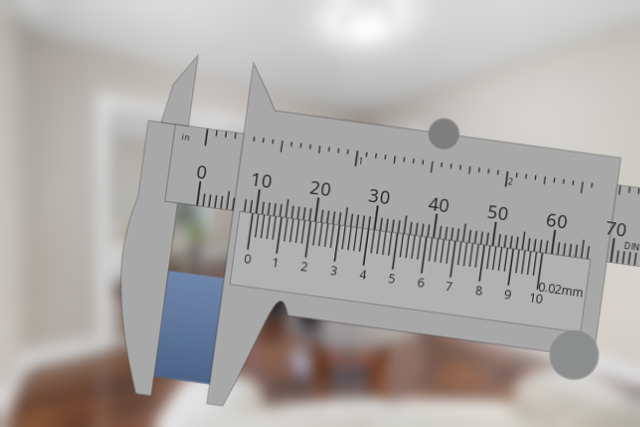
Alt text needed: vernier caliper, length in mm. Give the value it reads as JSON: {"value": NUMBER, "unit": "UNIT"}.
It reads {"value": 9.4, "unit": "mm"}
